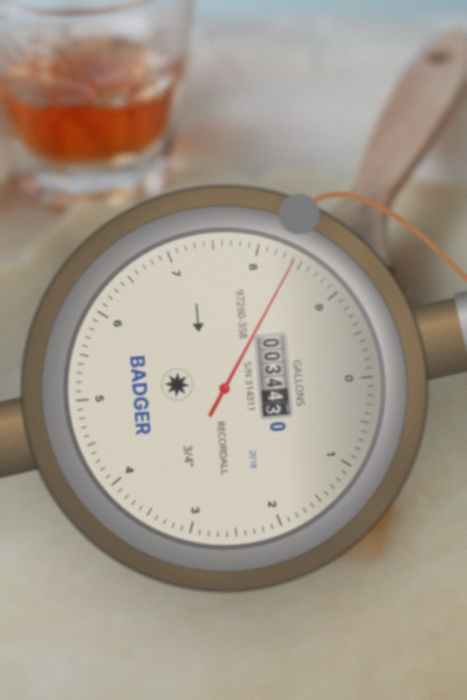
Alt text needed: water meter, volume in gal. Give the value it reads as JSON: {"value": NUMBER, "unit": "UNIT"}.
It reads {"value": 34428.4, "unit": "gal"}
